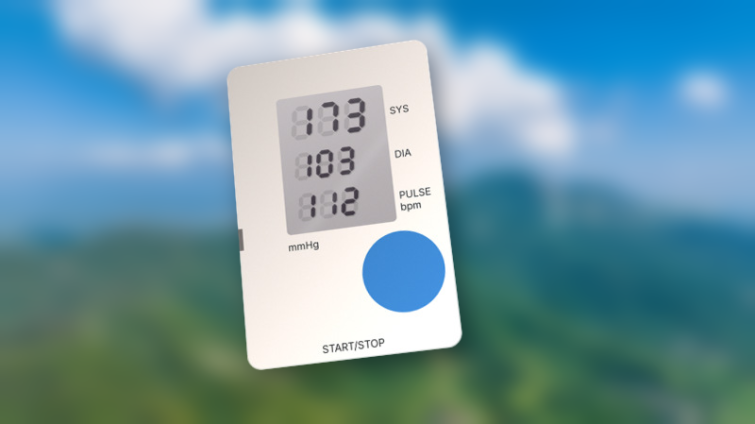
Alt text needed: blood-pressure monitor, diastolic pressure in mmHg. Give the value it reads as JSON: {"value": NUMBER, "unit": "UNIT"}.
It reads {"value": 103, "unit": "mmHg"}
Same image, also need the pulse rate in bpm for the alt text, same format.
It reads {"value": 112, "unit": "bpm"}
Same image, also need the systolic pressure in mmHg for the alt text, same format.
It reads {"value": 173, "unit": "mmHg"}
